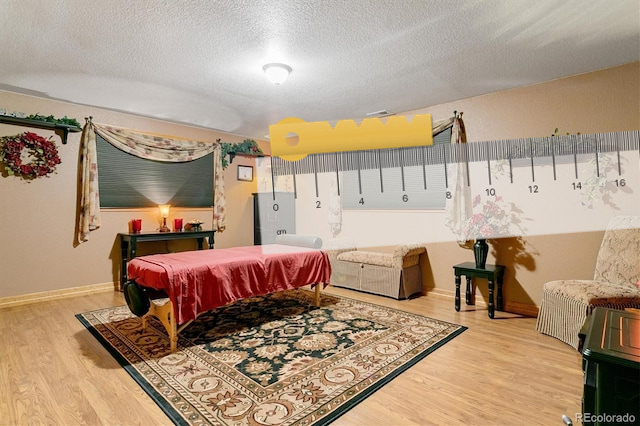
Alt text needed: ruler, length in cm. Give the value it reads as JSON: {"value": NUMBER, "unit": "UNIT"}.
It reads {"value": 7.5, "unit": "cm"}
